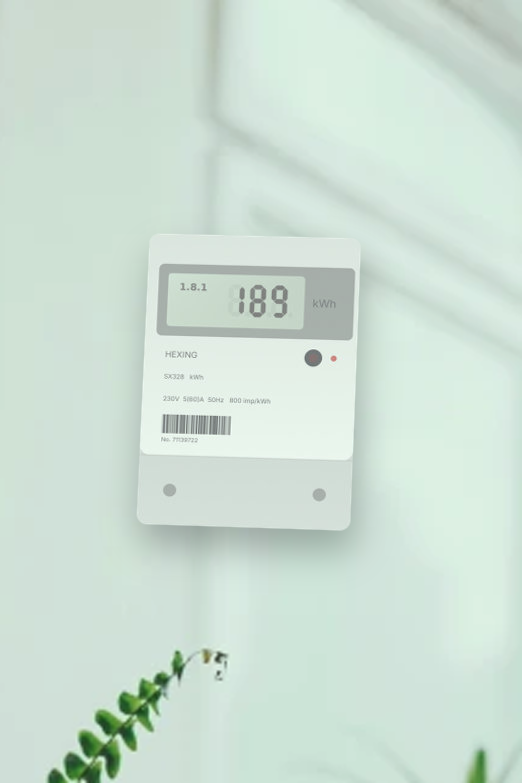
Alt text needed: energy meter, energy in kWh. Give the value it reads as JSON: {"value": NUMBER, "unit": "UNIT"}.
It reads {"value": 189, "unit": "kWh"}
